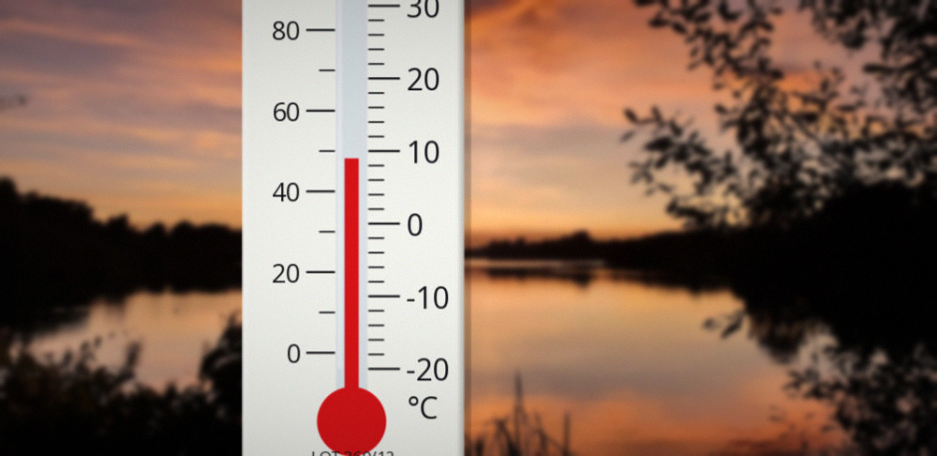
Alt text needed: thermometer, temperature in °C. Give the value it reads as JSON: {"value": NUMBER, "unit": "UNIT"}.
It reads {"value": 9, "unit": "°C"}
